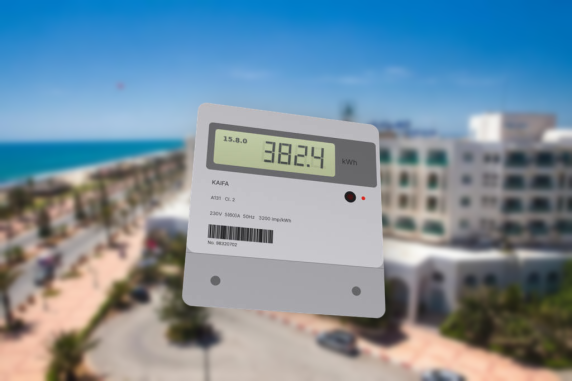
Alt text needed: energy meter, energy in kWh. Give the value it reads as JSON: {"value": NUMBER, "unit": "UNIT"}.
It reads {"value": 382.4, "unit": "kWh"}
